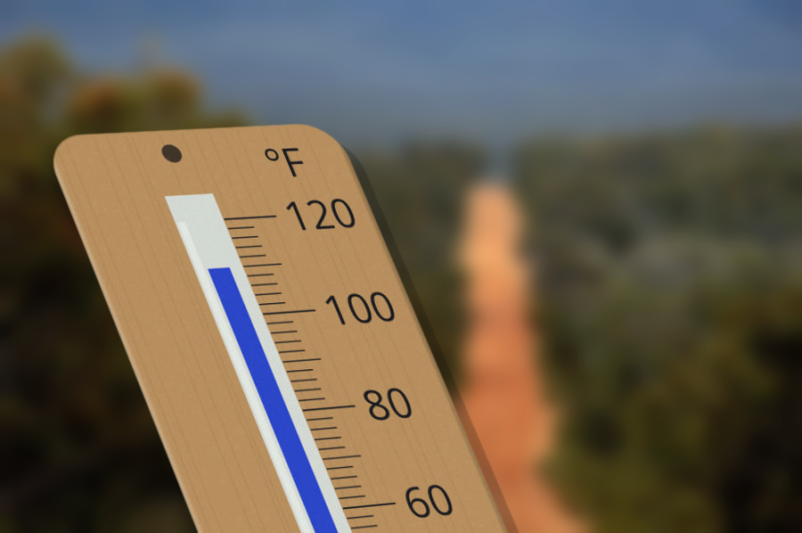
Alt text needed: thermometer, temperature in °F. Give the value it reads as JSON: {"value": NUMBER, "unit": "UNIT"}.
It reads {"value": 110, "unit": "°F"}
